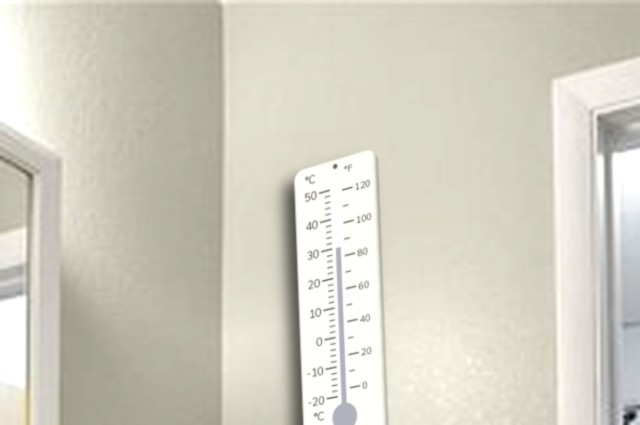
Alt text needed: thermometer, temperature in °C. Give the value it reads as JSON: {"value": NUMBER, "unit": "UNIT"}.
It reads {"value": 30, "unit": "°C"}
